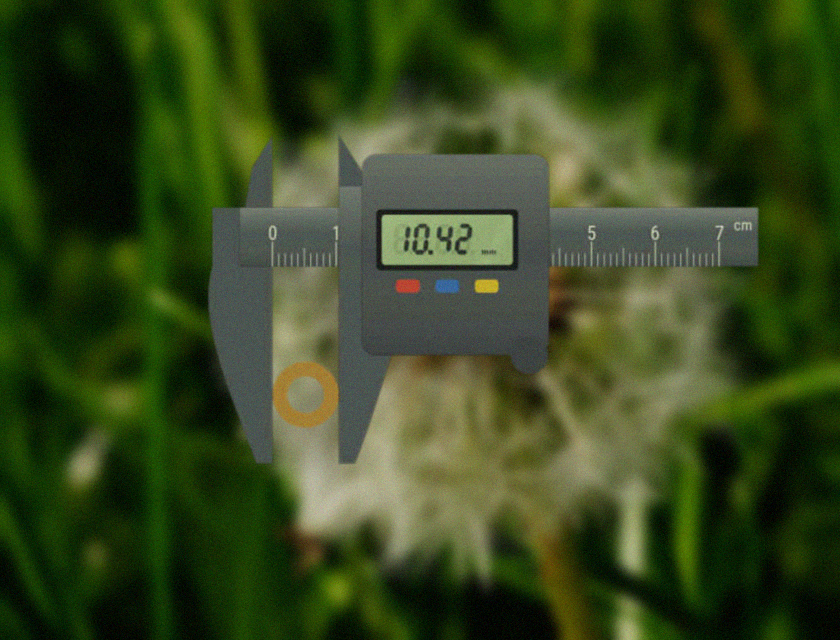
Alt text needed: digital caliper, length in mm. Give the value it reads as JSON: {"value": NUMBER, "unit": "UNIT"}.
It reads {"value": 10.42, "unit": "mm"}
